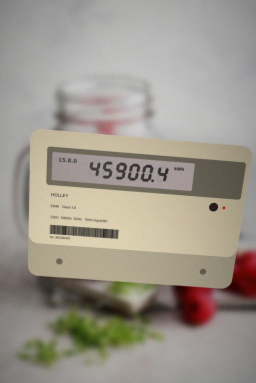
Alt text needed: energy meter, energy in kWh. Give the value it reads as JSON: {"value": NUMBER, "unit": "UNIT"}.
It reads {"value": 45900.4, "unit": "kWh"}
